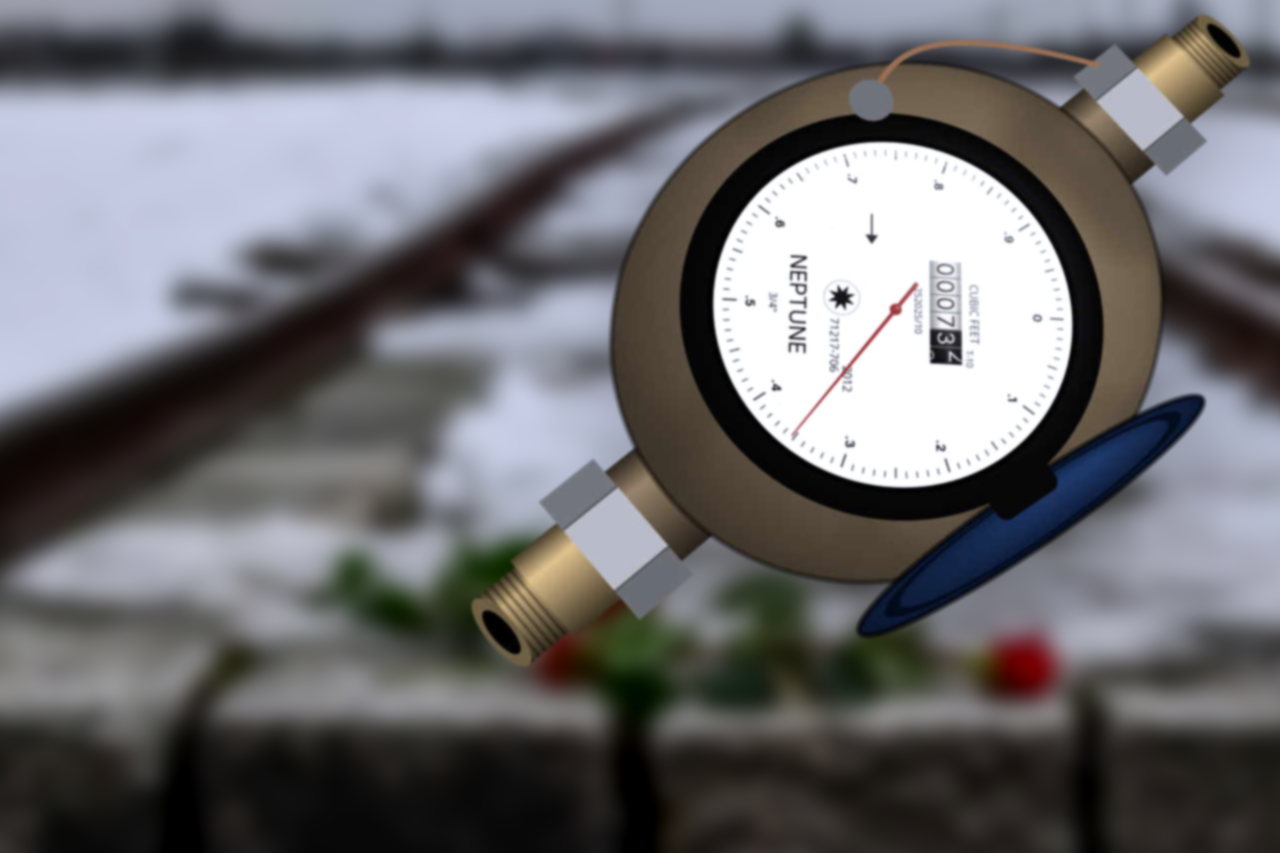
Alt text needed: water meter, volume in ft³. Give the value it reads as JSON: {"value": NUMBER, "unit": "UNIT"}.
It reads {"value": 732.35, "unit": "ft³"}
